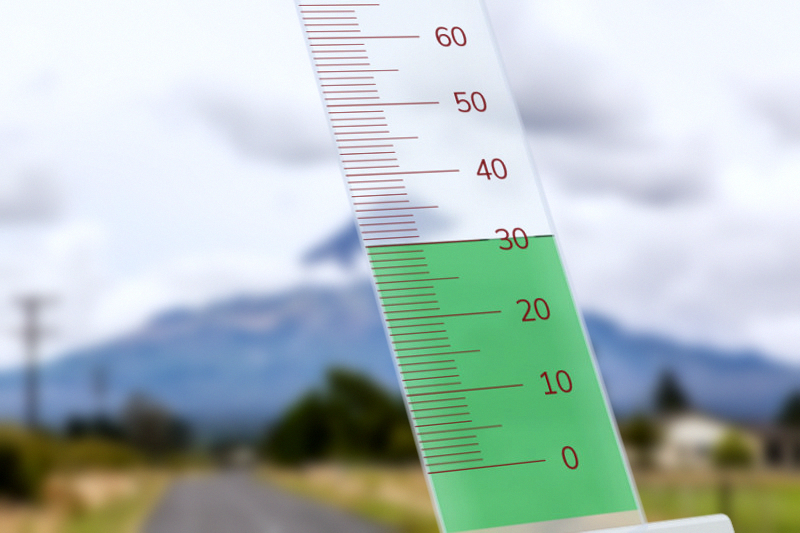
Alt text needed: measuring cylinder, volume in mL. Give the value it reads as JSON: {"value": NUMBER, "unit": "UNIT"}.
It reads {"value": 30, "unit": "mL"}
